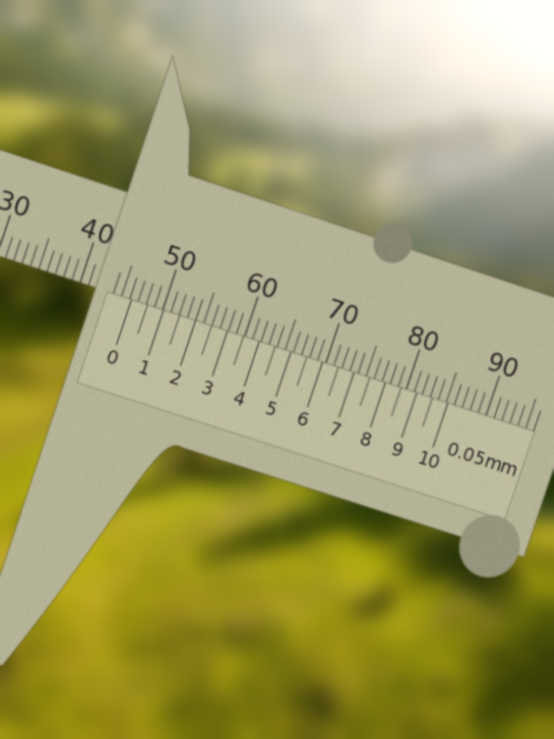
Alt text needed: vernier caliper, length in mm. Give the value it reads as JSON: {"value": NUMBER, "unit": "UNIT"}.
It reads {"value": 46.2, "unit": "mm"}
